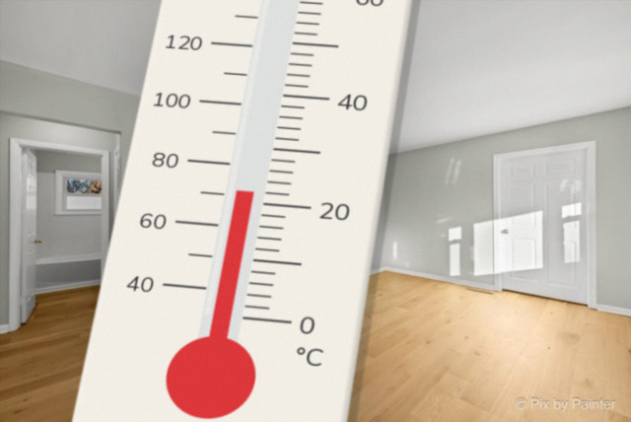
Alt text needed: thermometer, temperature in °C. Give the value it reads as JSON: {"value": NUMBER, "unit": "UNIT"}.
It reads {"value": 22, "unit": "°C"}
